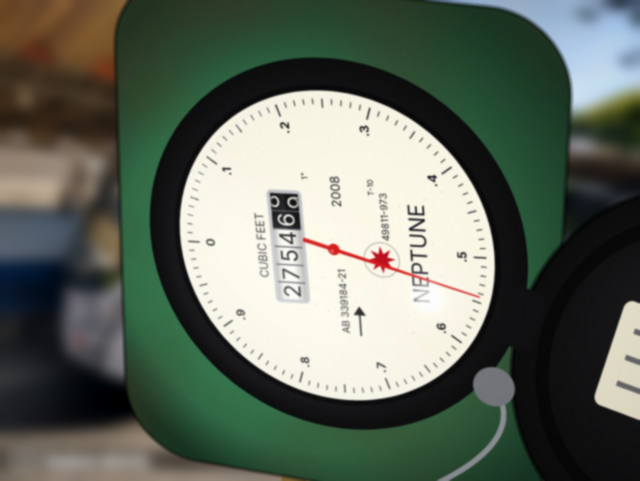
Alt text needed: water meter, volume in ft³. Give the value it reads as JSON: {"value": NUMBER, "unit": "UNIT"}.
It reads {"value": 275468.54, "unit": "ft³"}
